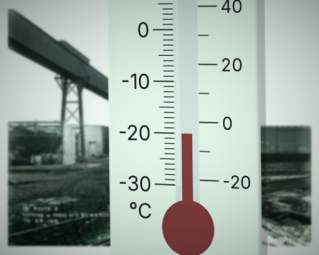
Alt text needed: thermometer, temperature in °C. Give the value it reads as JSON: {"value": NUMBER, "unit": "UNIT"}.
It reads {"value": -20, "unit": "°C"}
